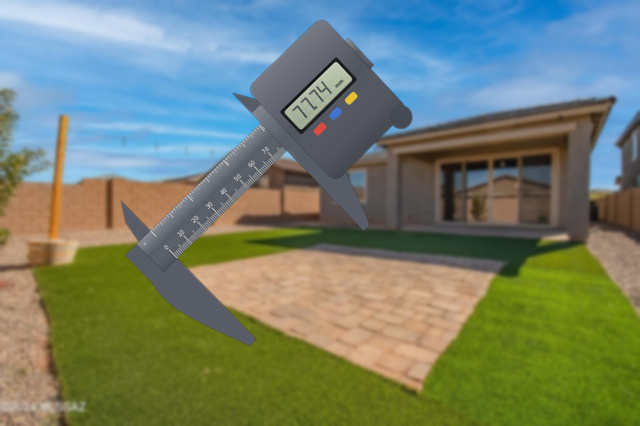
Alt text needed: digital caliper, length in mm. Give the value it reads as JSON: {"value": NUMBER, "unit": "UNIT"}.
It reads {"value": 77.74, "unit": "mm"}
